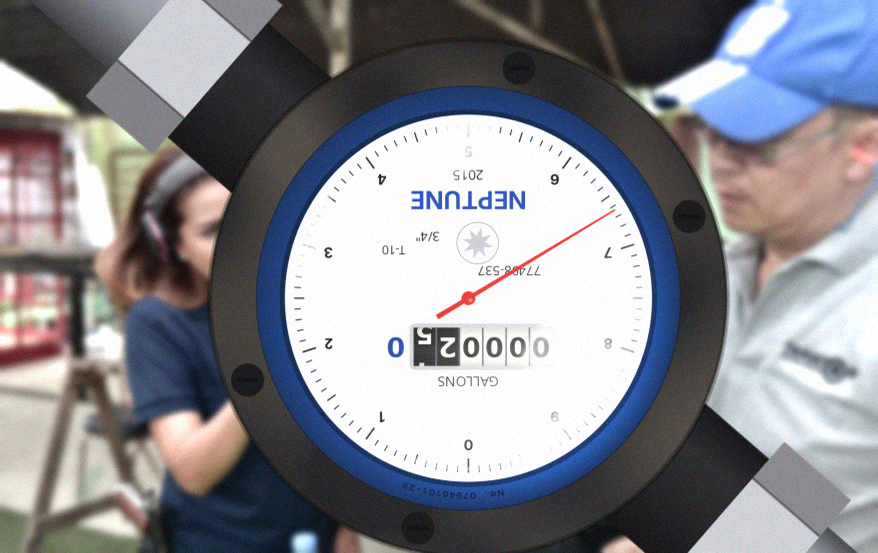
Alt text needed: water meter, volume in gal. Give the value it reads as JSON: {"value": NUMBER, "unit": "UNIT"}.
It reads {"value": 246.6, "unit": "gal"}
